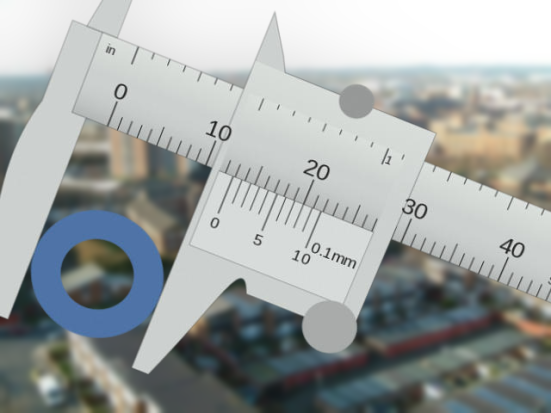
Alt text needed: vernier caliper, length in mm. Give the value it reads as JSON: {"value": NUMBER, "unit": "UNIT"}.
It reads {"value": 12.8, "unit": "mm"}
